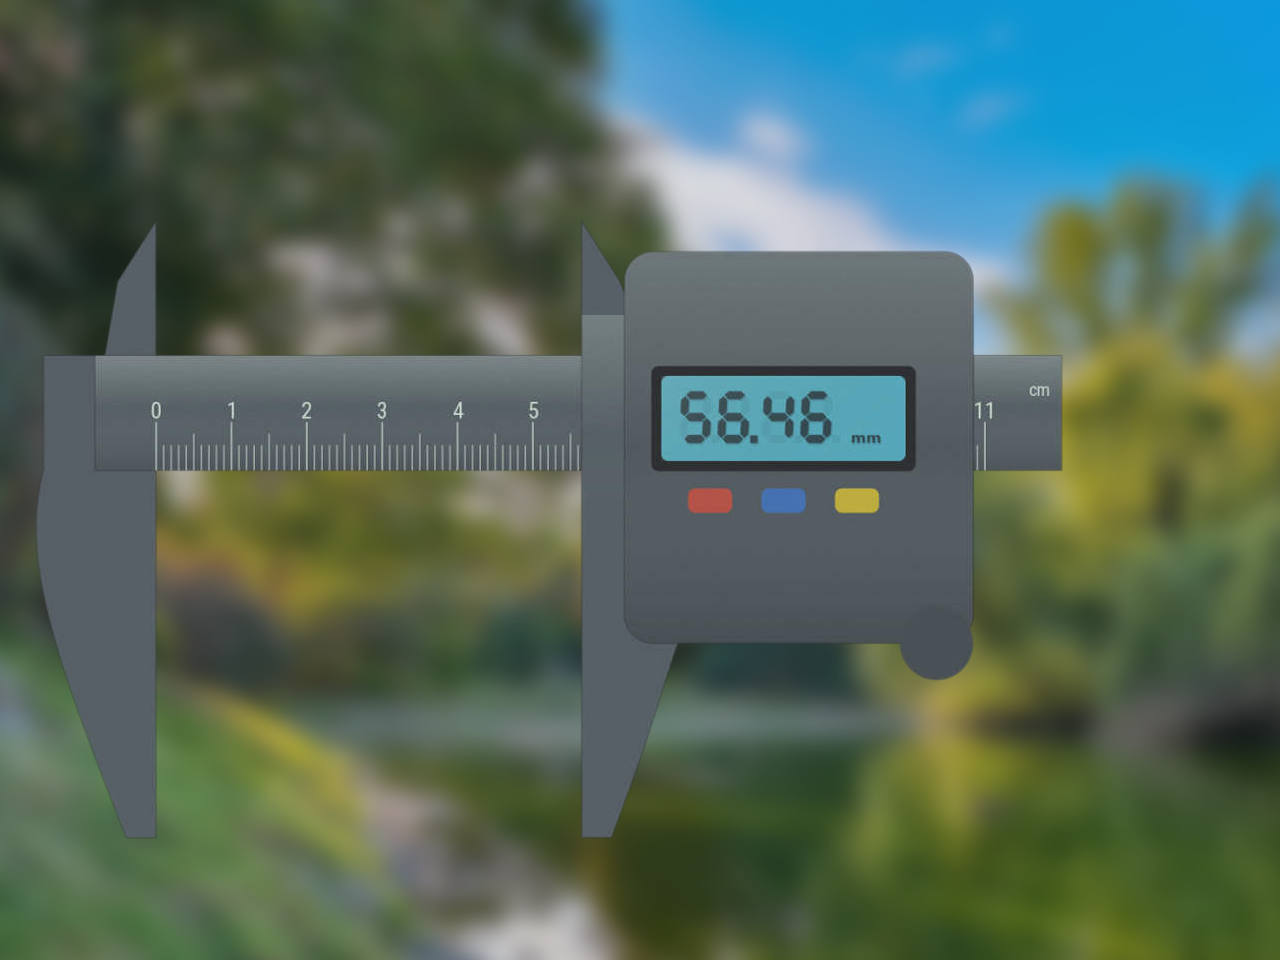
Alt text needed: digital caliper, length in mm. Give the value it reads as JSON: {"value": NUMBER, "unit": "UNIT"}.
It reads {"value": 56.46, "unit": "mm"}
